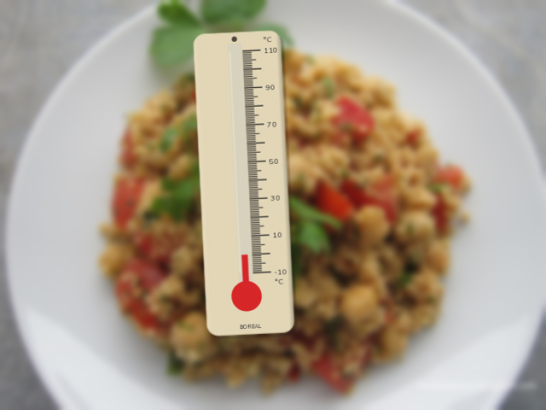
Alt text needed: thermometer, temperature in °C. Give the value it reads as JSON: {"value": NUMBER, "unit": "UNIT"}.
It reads {"value": 0, "unit": "°C"}
